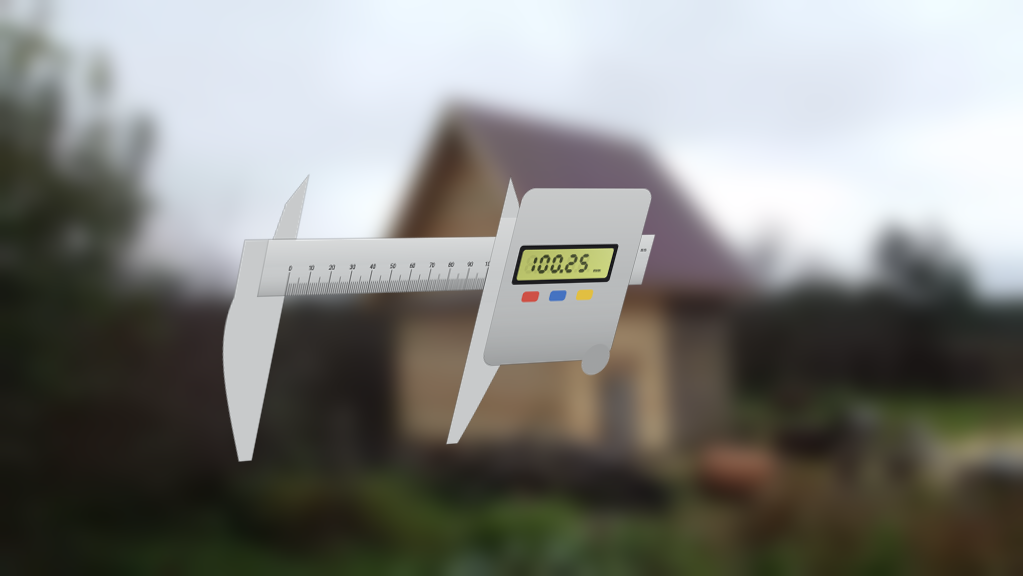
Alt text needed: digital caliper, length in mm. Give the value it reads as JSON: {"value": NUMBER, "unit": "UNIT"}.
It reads {"value": 100.25, "unit": "mm"}
